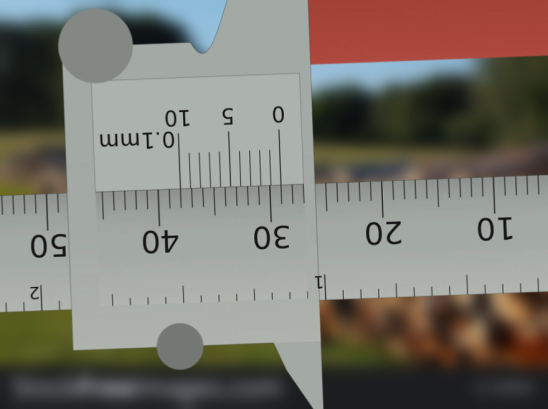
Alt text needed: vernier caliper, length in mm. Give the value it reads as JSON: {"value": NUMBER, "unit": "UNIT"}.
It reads {"value": 29.0, "unit": "mm"}
